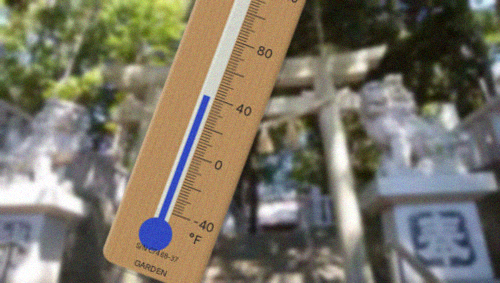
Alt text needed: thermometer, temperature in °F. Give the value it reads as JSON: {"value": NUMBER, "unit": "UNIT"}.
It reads {"value": 40, "unit": "°F"}
